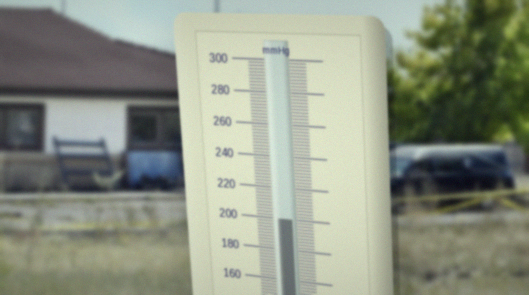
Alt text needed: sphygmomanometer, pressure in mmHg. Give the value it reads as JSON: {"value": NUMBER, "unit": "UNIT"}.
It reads {"value": 200, "unit": "mmHg"}
